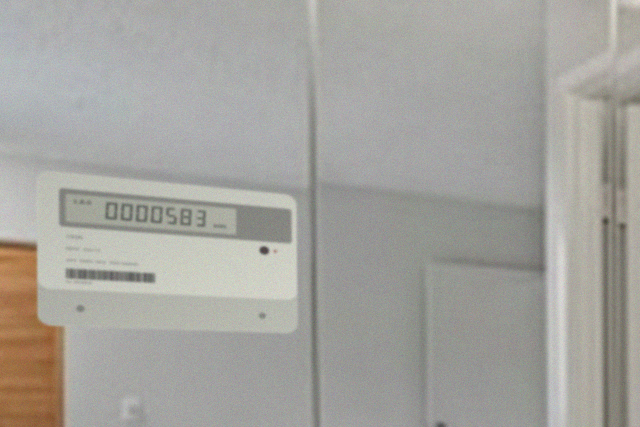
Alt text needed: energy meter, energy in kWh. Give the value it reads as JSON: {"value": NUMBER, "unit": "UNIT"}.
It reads {"value": 583, "unit": "kWh"}
